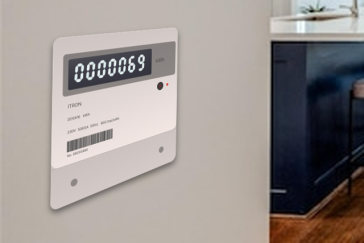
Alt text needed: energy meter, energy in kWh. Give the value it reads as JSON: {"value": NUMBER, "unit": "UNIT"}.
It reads {"value": 69, "unit": "kWh"}
